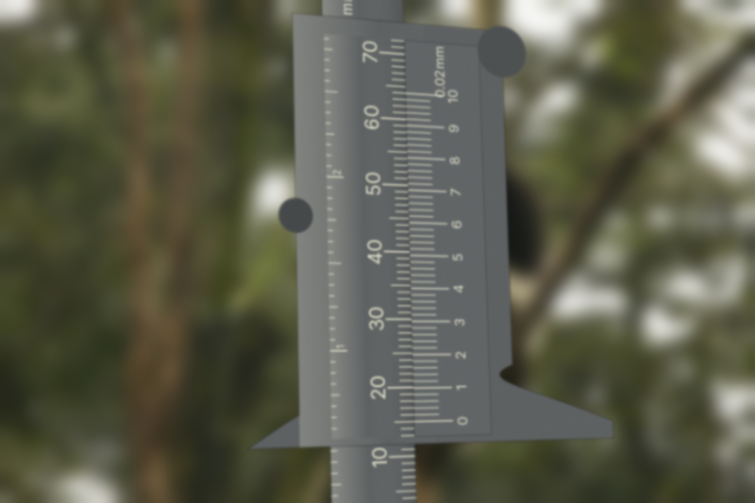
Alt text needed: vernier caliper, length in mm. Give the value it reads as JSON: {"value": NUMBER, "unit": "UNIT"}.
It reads {"value": 15.0, "unit": "mm"}
